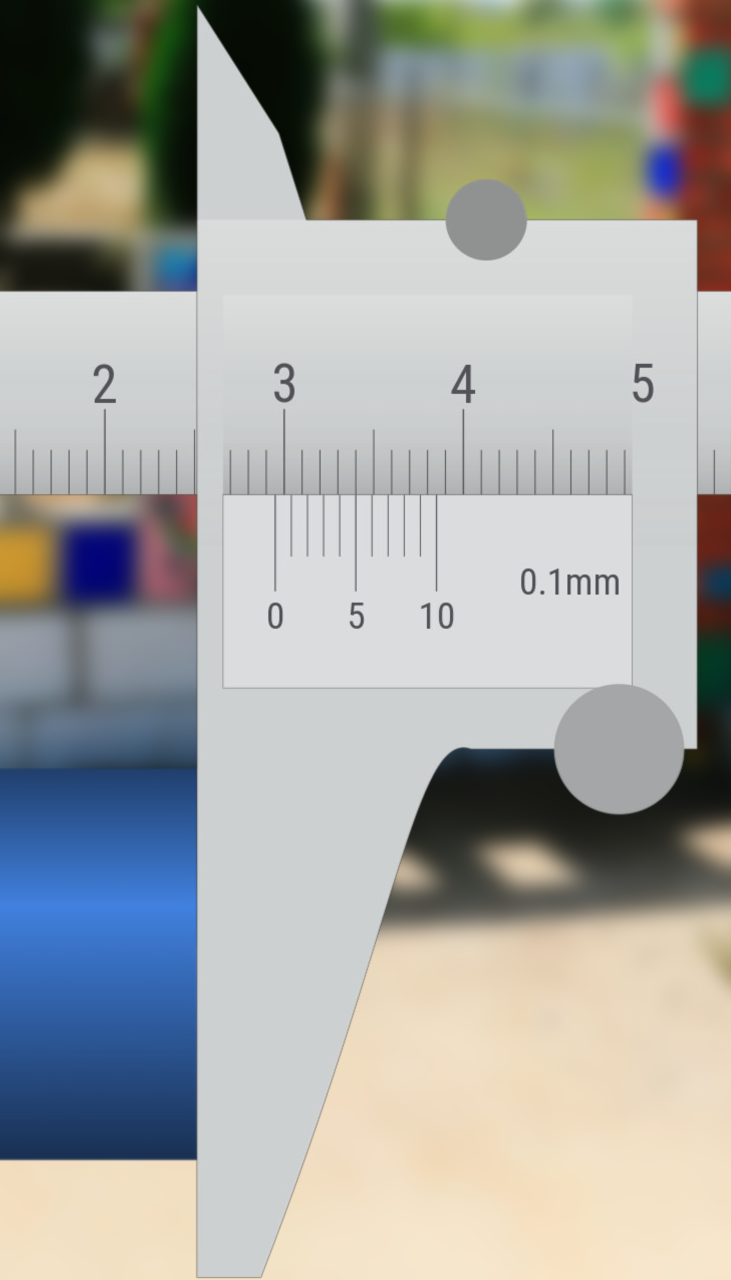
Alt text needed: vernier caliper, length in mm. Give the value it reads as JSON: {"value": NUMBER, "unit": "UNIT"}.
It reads {"value": 29.5, "unit": "mm"}
